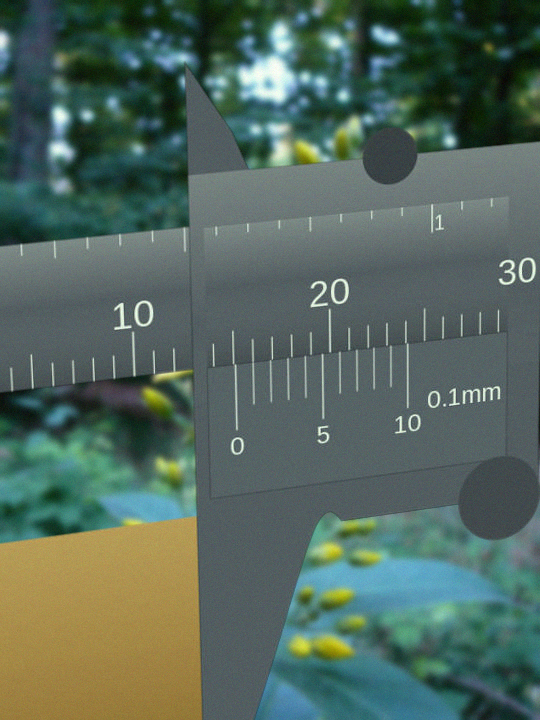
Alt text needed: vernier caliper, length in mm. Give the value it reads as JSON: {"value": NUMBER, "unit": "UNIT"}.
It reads {"value": 15.1, "unit": "mm"}
